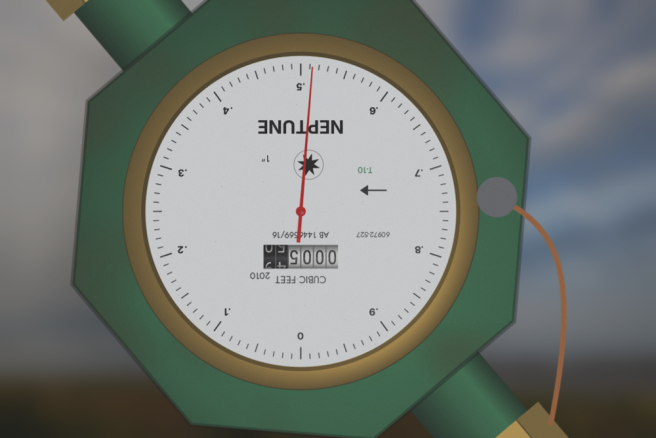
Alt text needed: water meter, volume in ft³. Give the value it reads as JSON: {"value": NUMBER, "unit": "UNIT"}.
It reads {"value": 549.51, "unit": "ft³"}
